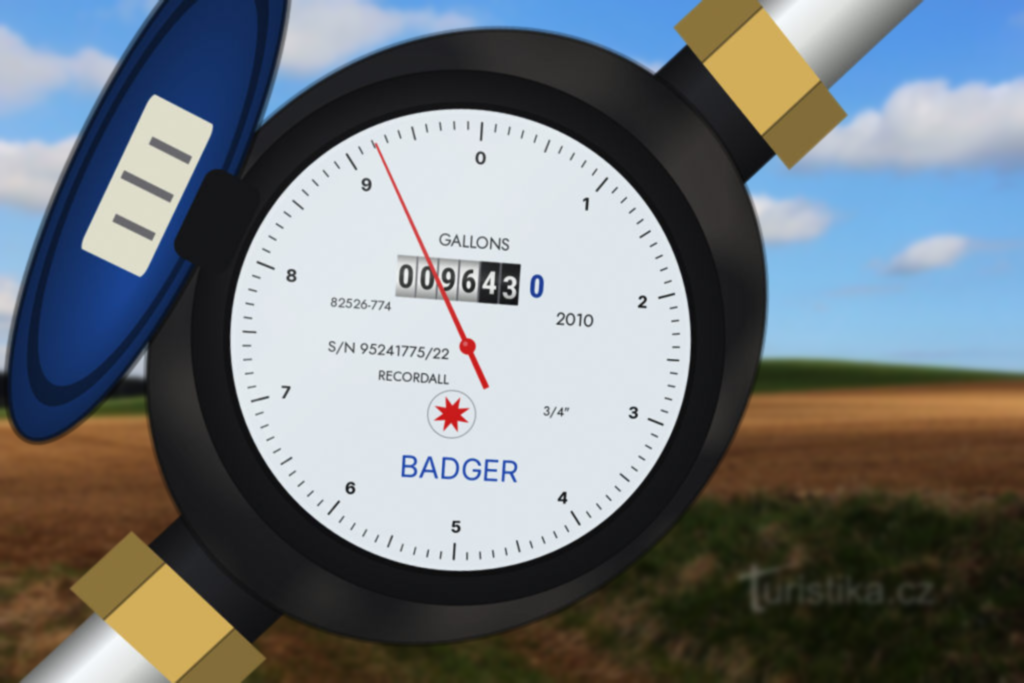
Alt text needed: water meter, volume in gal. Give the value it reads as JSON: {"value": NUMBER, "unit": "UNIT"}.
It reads {"value": 96429.2, "unit": "gal"}
